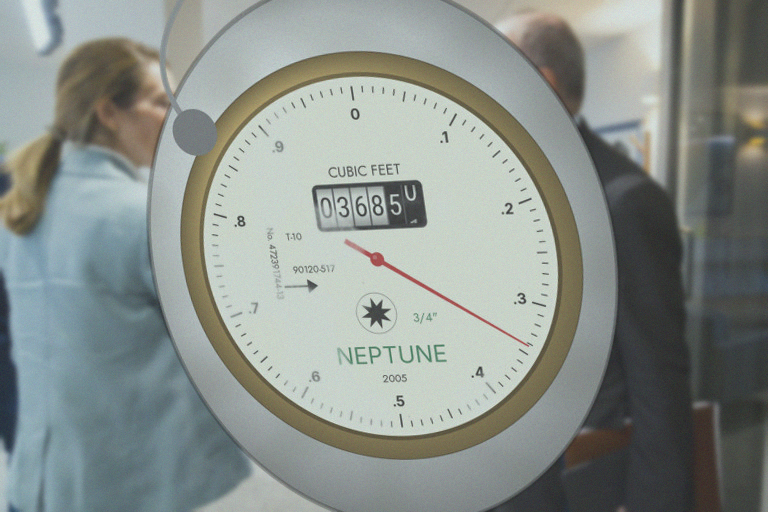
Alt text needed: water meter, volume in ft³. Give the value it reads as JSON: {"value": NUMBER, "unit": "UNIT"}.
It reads {"value": 36850.34, "unit": "ft³"}
